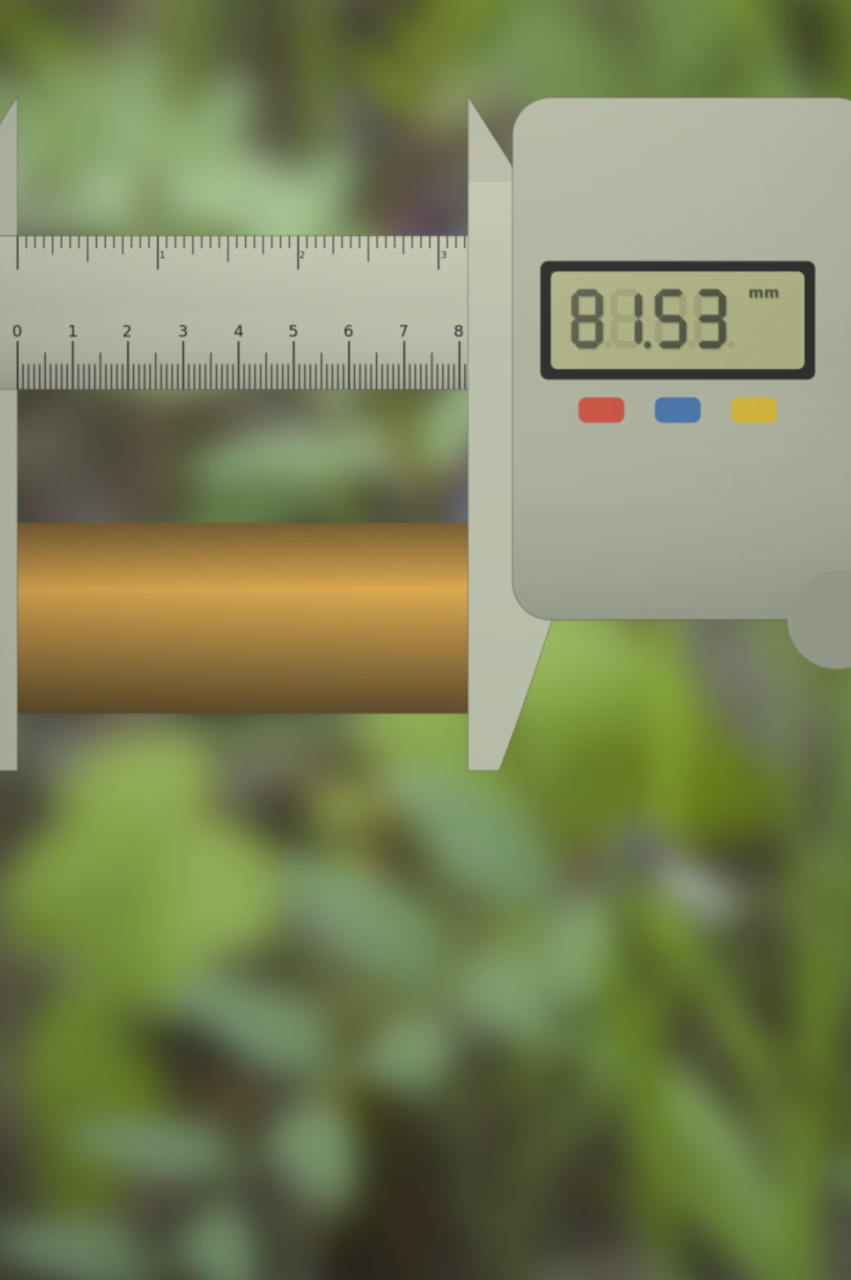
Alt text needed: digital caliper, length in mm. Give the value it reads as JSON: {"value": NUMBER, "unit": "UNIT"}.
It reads {"value": 81.53, "unit": "mm"}
